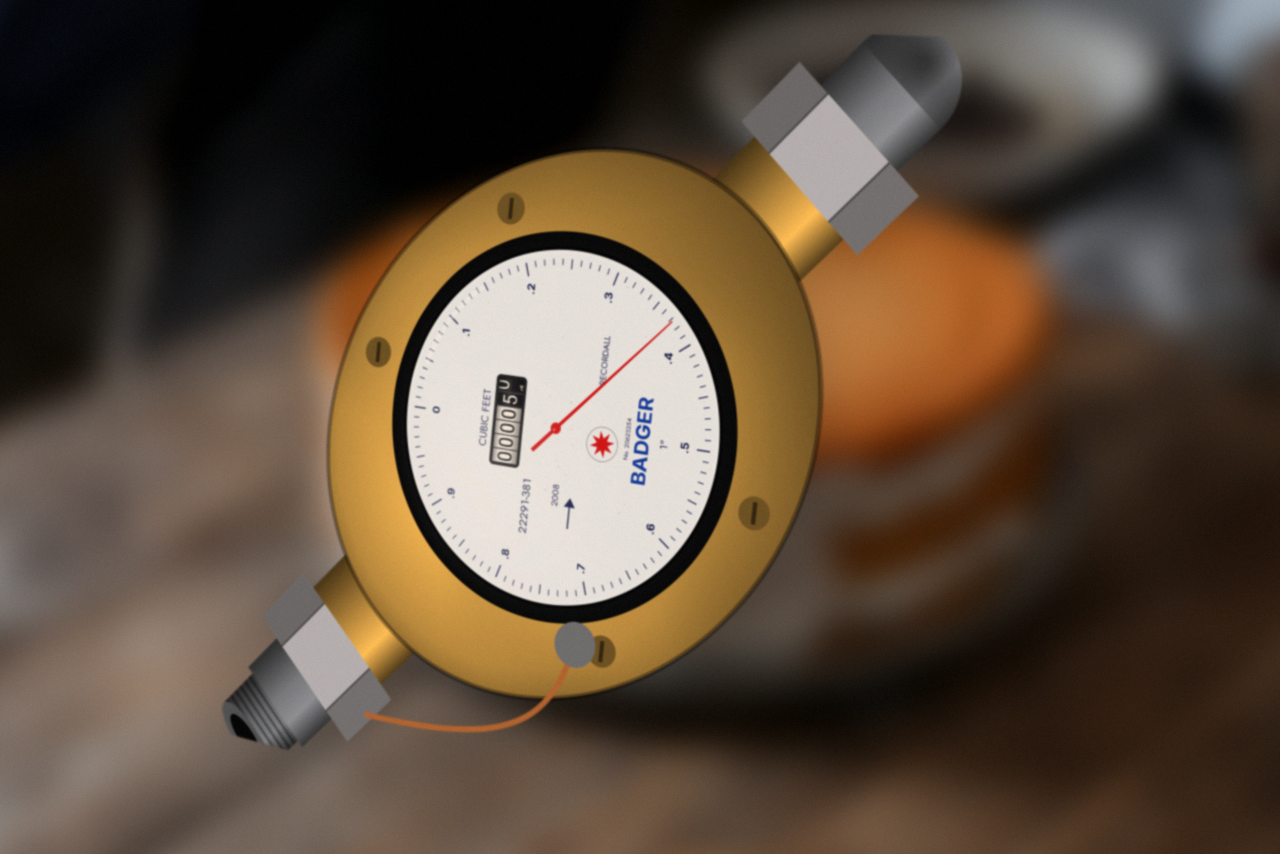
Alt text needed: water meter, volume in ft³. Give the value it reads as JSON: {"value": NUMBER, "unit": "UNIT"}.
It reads {"value": 50.37, "unit": "ft³"}
